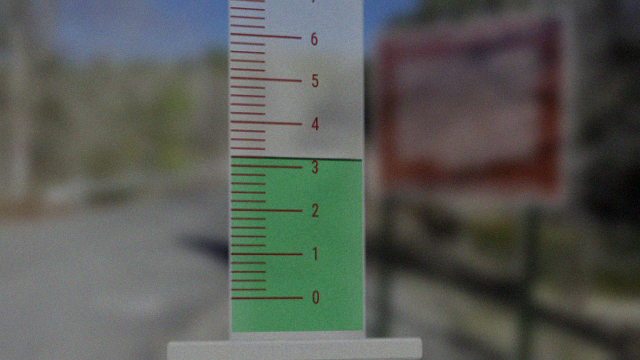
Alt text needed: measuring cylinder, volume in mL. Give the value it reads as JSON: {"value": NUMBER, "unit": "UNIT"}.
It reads {"value": 3.2, "unit": "mL"}
